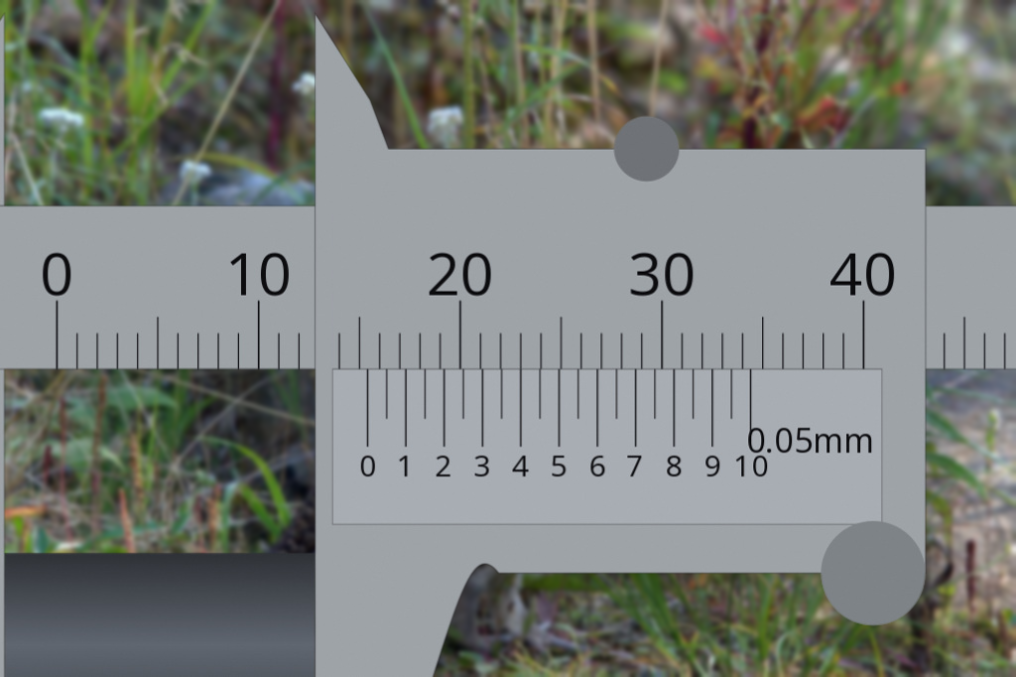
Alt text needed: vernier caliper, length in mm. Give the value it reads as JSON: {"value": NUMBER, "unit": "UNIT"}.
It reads {"value": 15.4, "unit": "mm"}
